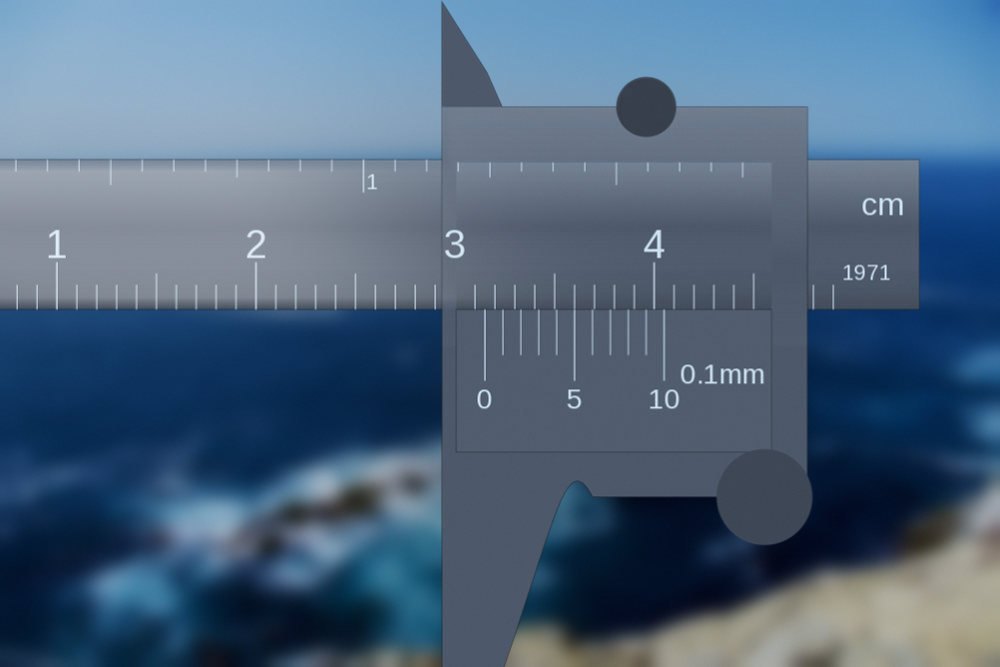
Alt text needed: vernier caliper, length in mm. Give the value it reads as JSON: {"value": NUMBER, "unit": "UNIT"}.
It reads {"value": 31.5, "unit": "mm"}
